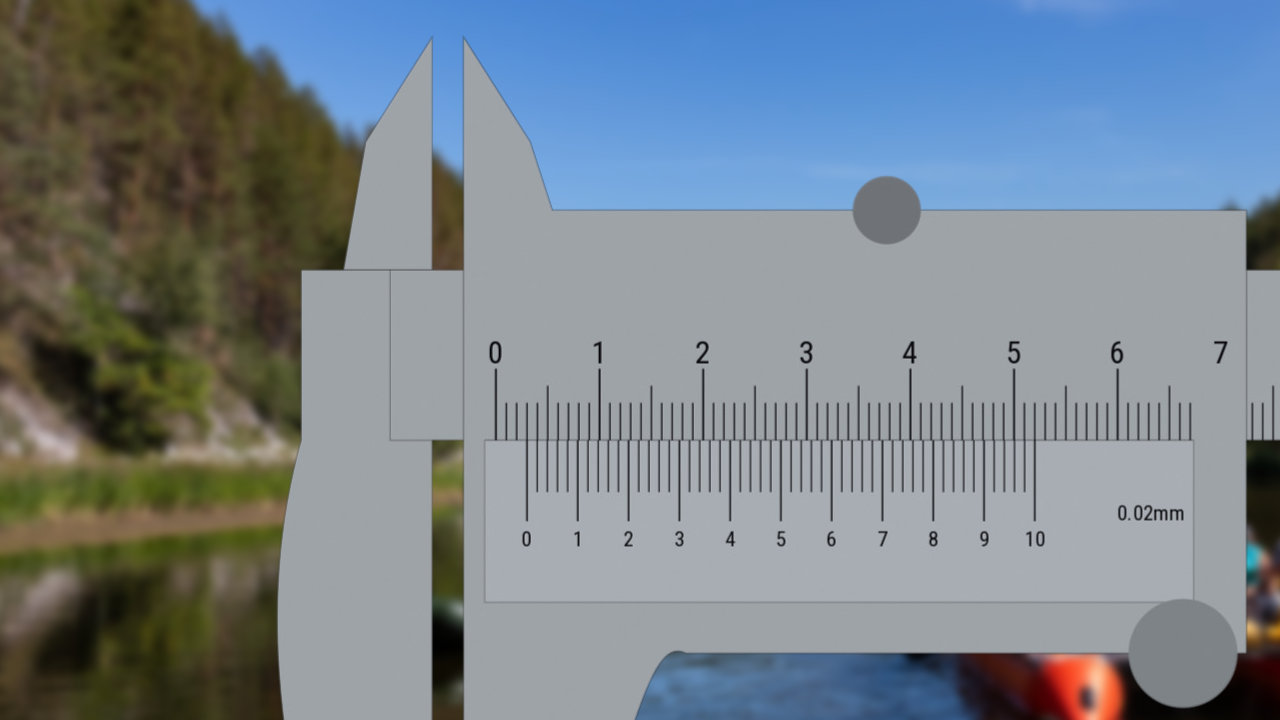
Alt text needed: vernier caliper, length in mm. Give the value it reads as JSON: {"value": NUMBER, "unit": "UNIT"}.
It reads {"value": 3.0, "unit": "mm"}
